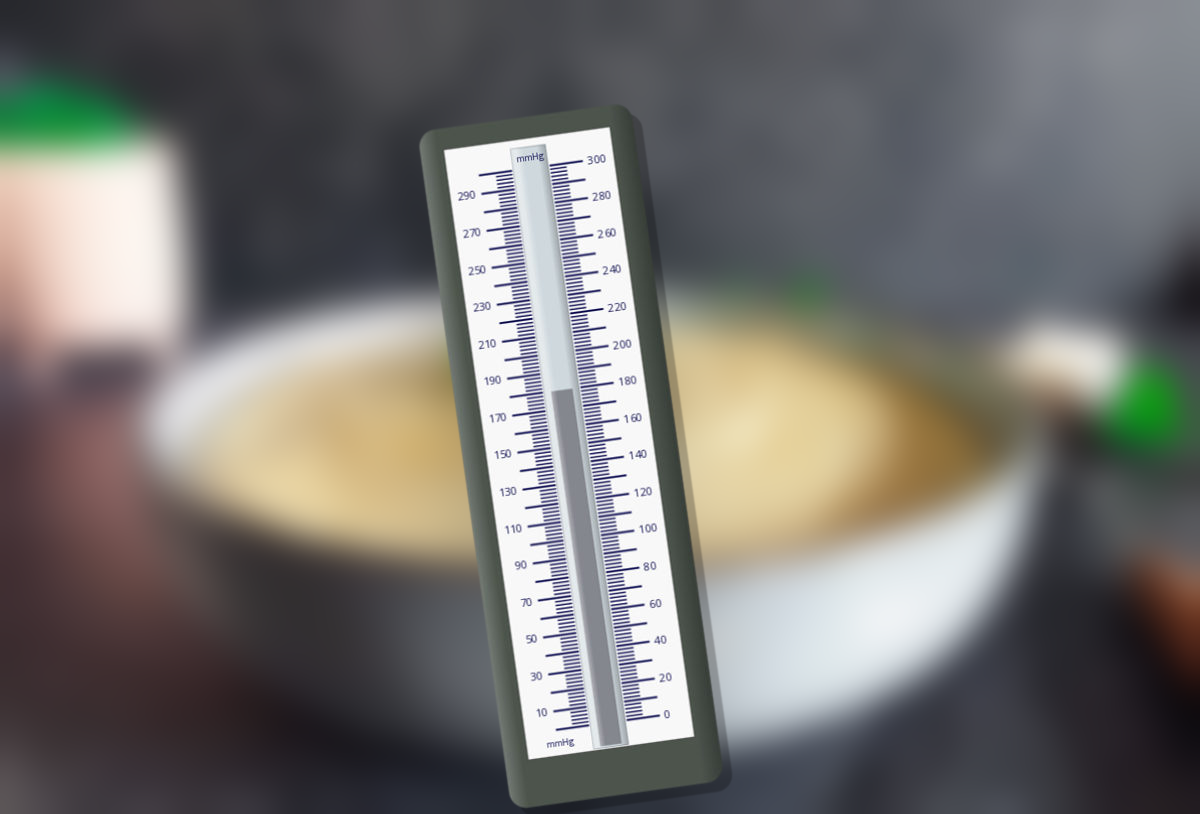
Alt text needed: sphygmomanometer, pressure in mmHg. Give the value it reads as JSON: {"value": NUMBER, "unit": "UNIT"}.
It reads {"value": 180, "unit": "mmHg"}
